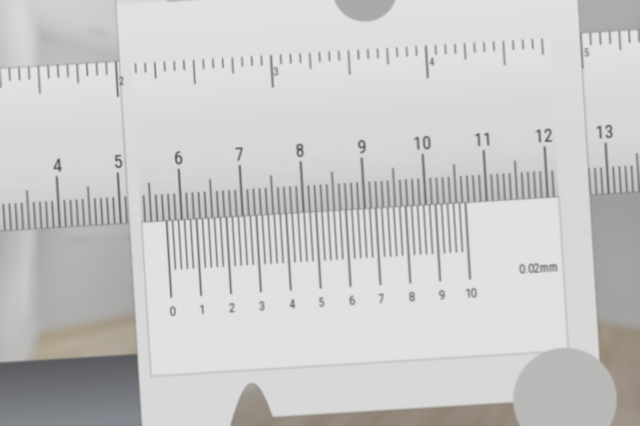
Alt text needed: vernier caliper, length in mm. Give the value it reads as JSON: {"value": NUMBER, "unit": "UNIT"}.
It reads {"value": 57.5, "unit": "mm"}
